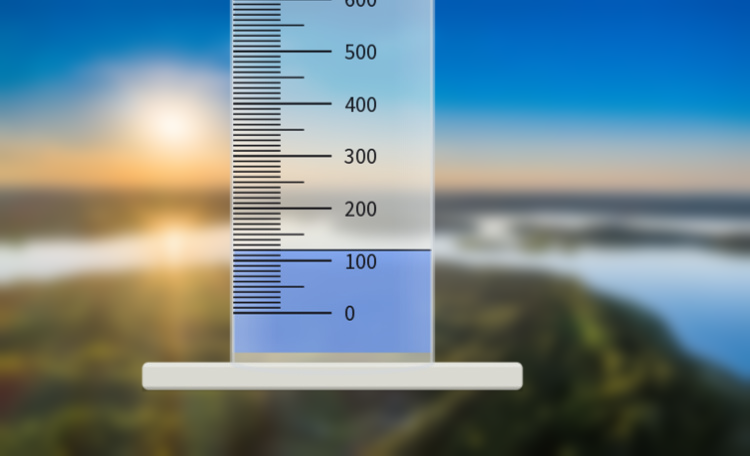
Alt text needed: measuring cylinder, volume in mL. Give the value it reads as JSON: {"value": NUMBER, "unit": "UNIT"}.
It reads {"value": 120, "unit": "mL"}
